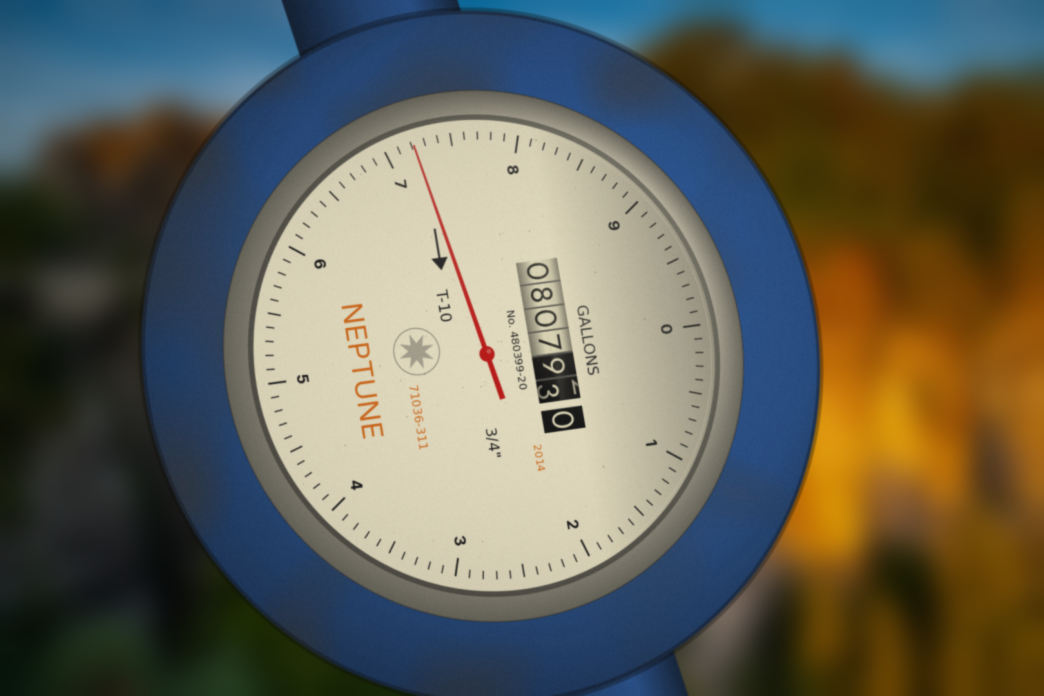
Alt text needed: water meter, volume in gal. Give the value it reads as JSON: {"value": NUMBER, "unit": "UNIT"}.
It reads {"value": 807927.2, "unit": "gal"}
